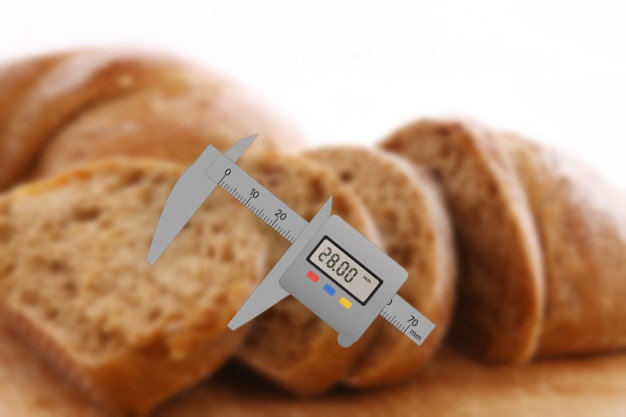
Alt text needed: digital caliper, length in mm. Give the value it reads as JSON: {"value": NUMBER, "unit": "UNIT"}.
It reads {"value": 28.00, "unit": "mm"}
